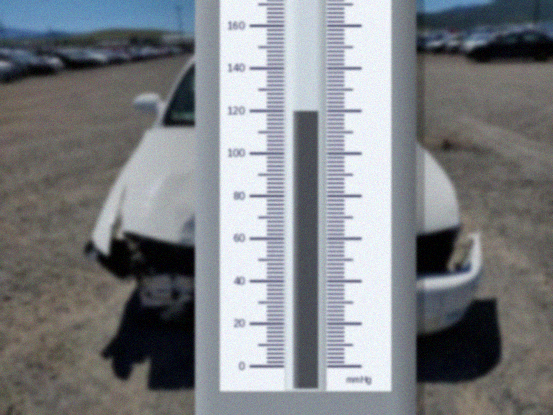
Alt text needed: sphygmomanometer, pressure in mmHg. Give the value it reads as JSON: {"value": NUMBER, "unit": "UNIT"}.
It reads {"value": 120, "unit": "mmHg"}
